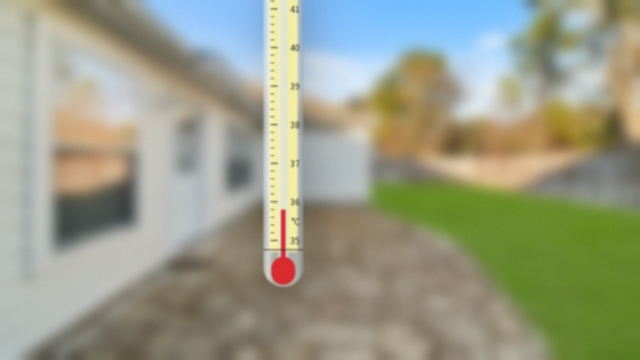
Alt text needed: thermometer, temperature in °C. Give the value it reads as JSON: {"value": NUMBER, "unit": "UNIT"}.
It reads {"value": 35.8, "unit": "°C"}
